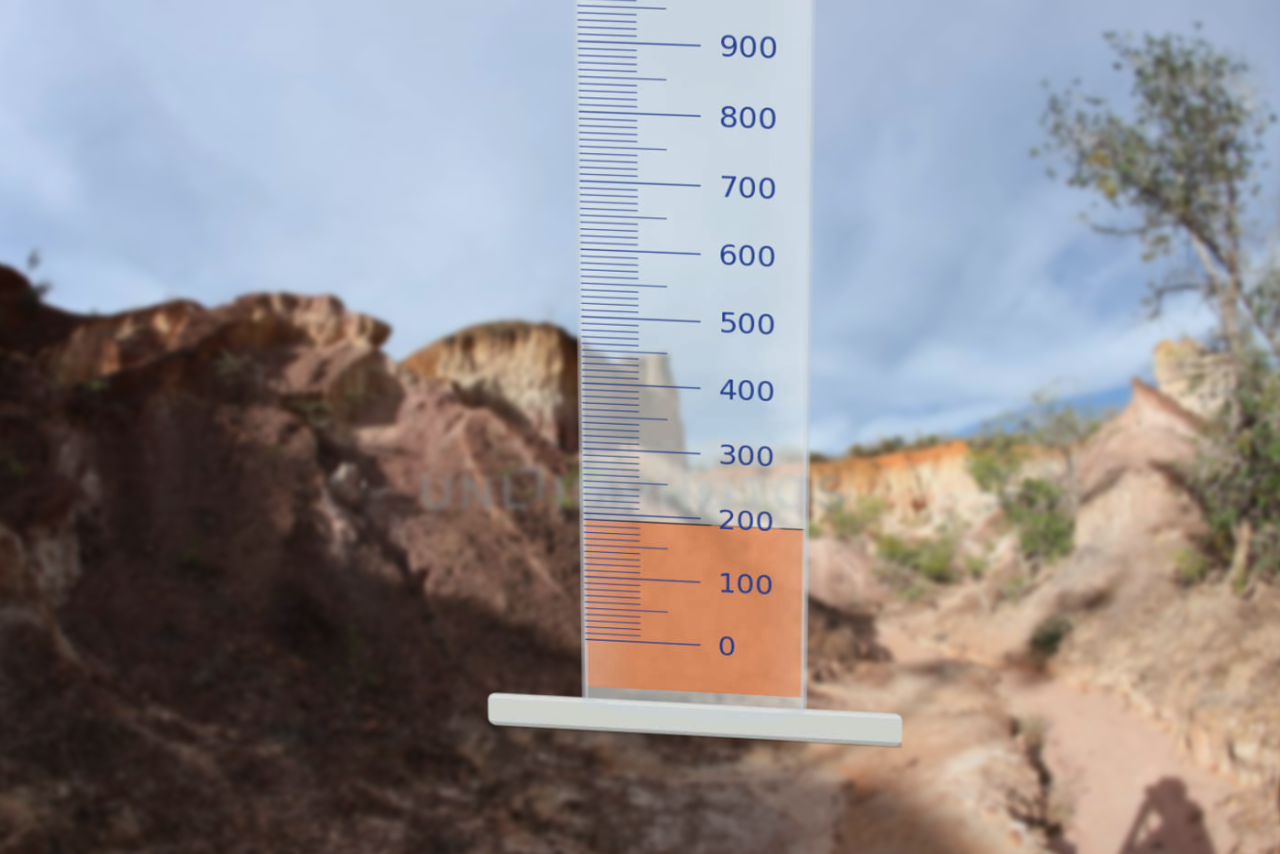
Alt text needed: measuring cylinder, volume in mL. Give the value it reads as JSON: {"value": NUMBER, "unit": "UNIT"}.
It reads {"value": 190, "unit": "mL"}
